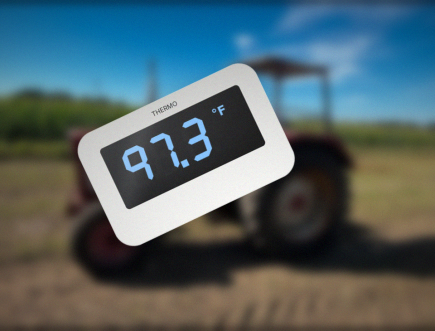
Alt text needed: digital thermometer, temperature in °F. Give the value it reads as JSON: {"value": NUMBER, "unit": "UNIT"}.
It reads {"value": 97.3, "unit": "°F"}
